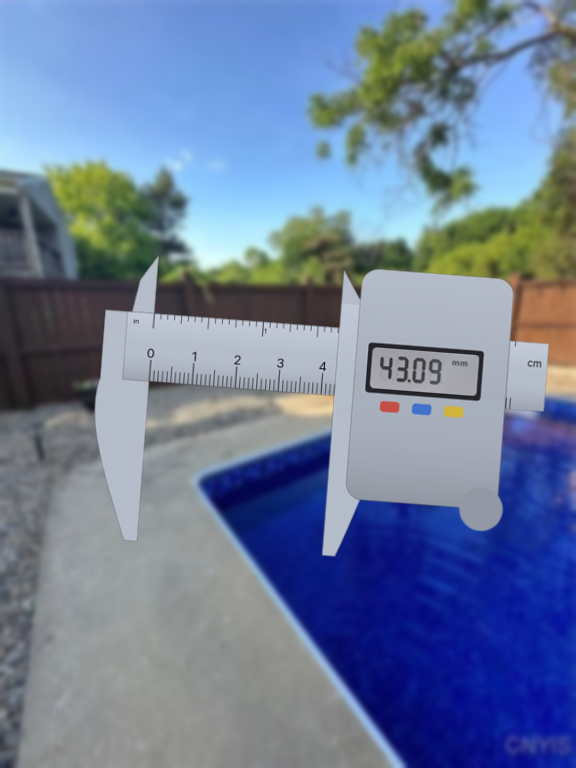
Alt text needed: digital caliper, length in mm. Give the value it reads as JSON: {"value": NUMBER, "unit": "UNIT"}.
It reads {"value": 43.09, "unit": "mm"}
